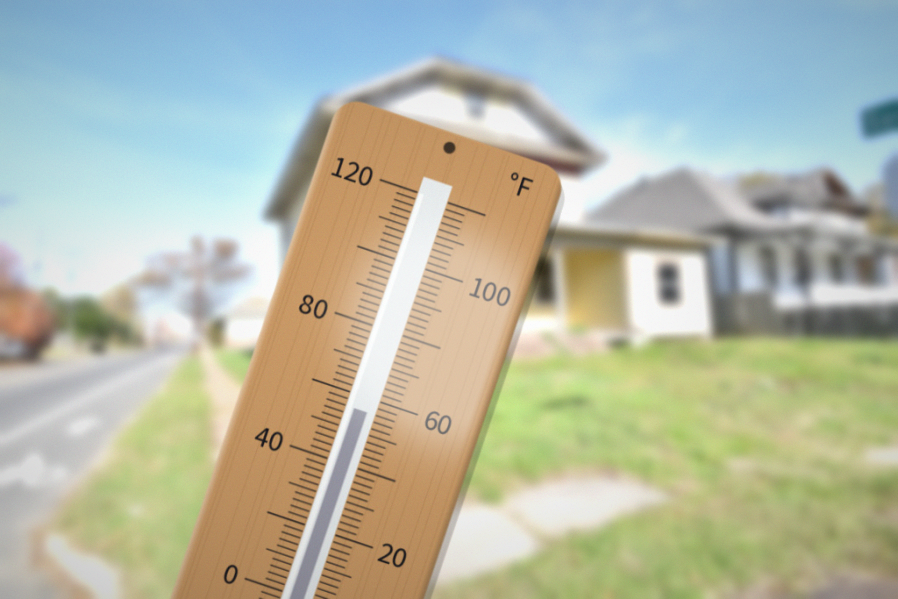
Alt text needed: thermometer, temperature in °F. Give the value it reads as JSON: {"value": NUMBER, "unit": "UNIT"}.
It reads {"value": 56, "unit": "°F"}
